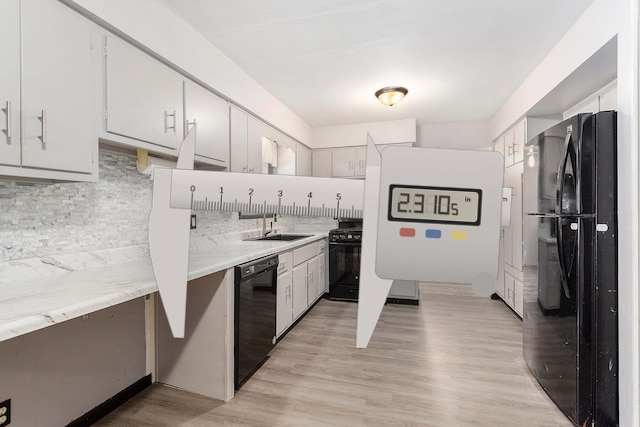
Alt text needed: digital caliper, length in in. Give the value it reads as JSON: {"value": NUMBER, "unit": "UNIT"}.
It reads {"value": 2.3105, "unit": "in"}
